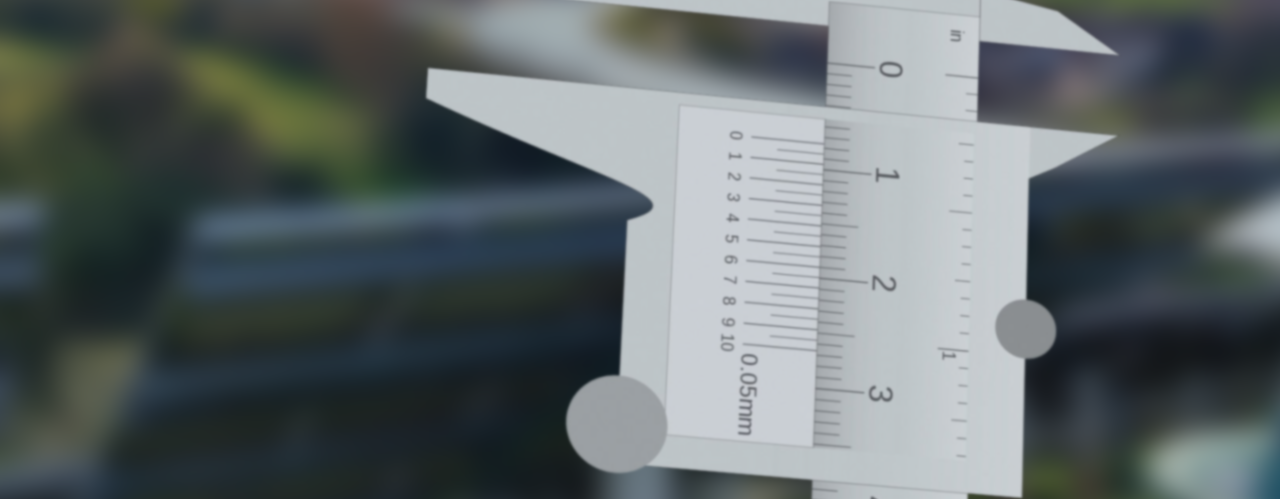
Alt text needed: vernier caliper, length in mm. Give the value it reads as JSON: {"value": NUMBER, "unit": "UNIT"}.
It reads {"value": 7.6, "unit": "mm"}
